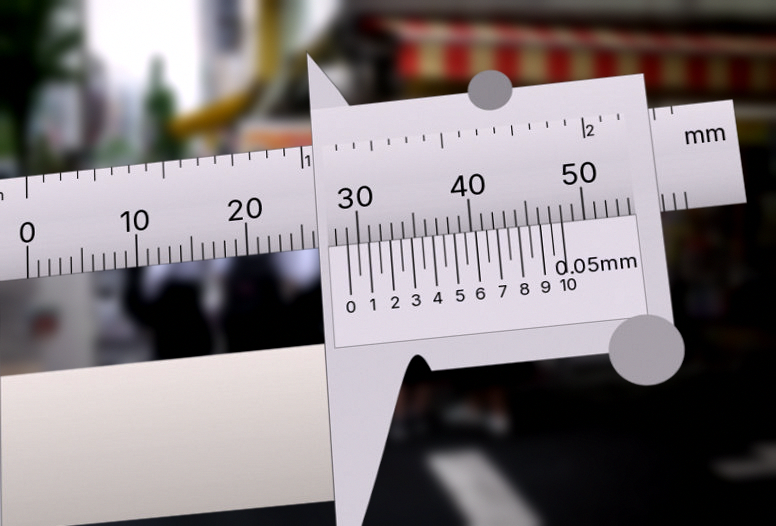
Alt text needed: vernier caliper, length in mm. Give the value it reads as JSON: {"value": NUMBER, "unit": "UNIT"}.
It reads {"value": 29.0, "unit": "mm"}
